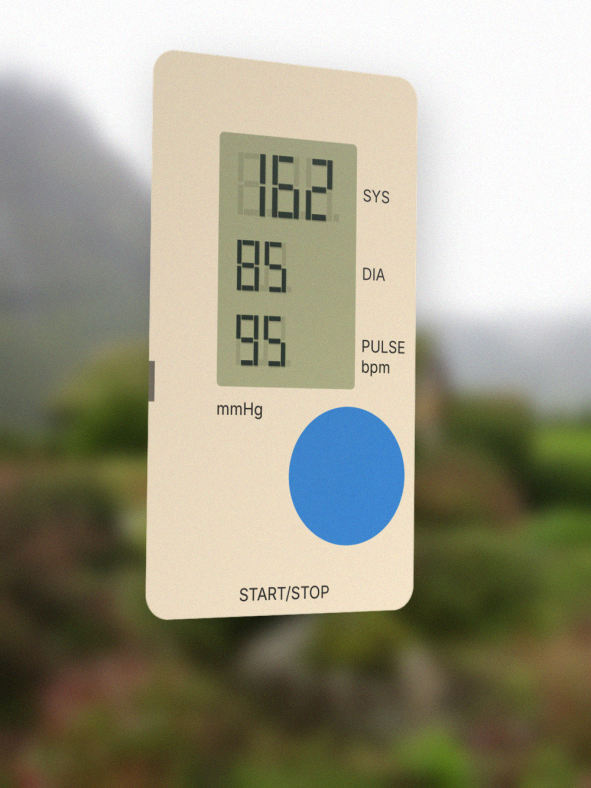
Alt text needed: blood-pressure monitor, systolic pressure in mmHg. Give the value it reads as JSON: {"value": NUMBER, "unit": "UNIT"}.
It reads {"value": 162, "unit": "mmHg"}
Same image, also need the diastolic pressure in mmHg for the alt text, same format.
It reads {"value": 85, "unit": "mmHg"}
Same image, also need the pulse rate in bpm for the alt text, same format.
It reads {"value": 95, "unit": "bpm"}
